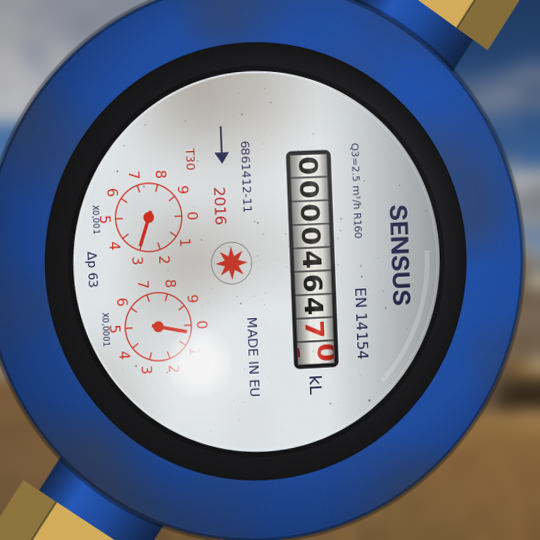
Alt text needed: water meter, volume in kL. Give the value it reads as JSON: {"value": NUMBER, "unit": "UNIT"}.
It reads {"value": 464.7030, "unit": "kL"}
